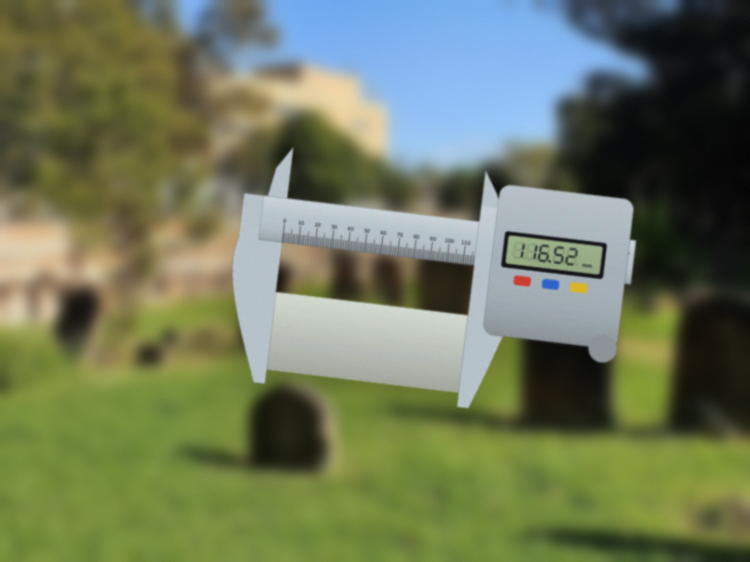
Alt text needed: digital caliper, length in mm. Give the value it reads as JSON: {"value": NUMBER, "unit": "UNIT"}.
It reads {"value": 116.52, "unit": "mm"}
